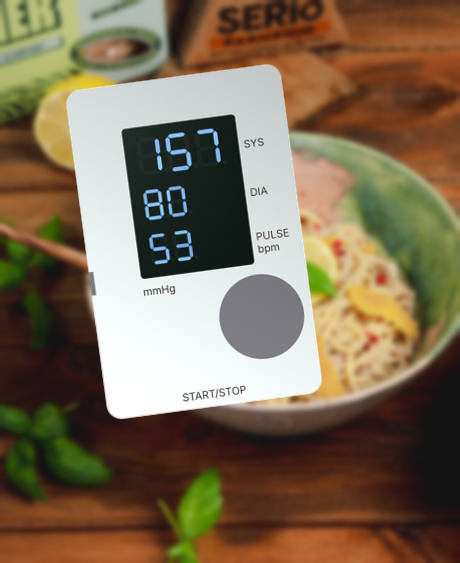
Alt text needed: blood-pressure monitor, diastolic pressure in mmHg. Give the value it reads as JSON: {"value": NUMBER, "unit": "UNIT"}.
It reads {"value": 80, "unit": "mmHg"}
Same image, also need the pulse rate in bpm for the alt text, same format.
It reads {"value": 53, "unit": "bpm"}
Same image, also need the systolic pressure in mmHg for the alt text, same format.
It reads {"value": 157, "unit": "mmHg"}
